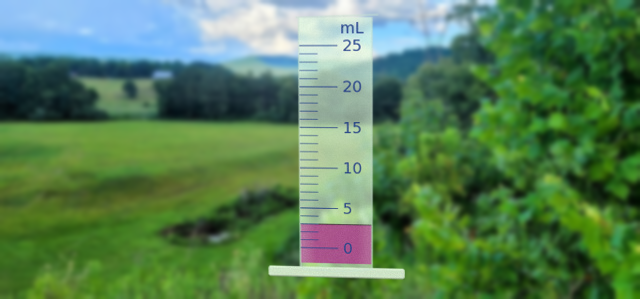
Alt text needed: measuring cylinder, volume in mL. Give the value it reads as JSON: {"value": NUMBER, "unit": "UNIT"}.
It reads {"value": 3, "unit": "mL"}
